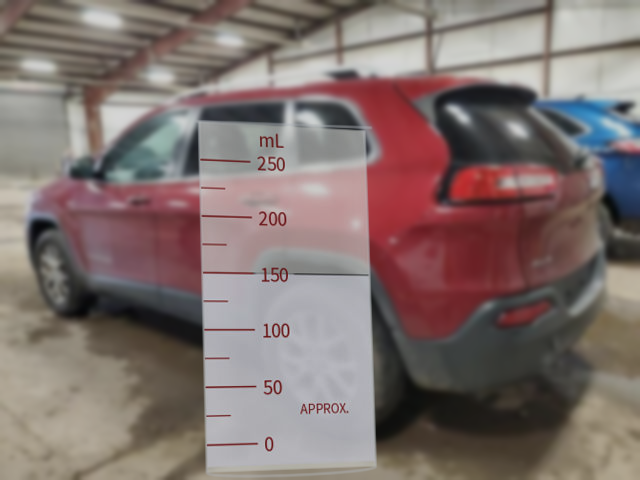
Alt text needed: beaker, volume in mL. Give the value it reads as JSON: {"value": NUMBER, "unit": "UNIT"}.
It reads {"value": 150, "unit": "mL"}
